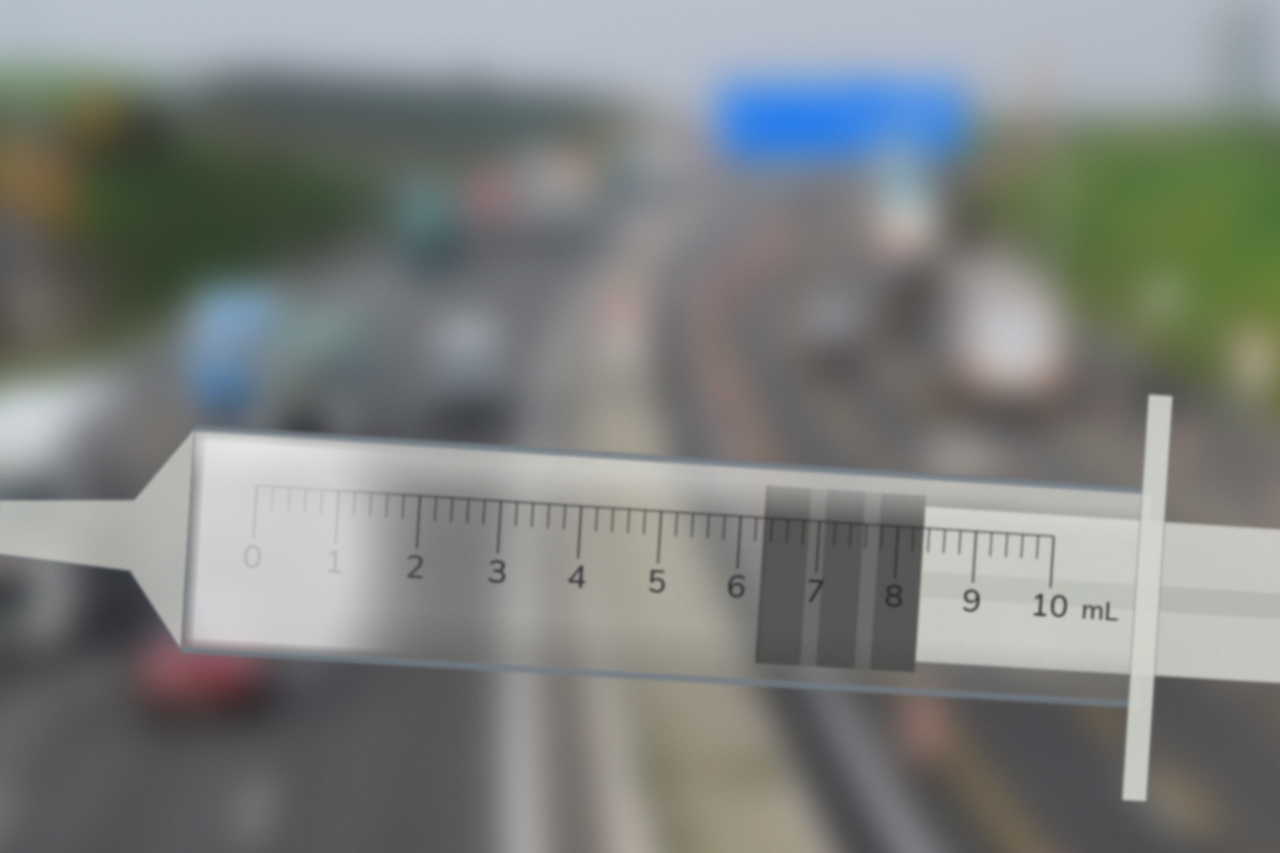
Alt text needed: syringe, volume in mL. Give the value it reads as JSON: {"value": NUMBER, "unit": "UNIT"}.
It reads {"value": 6.3, "unit": "mL"}
